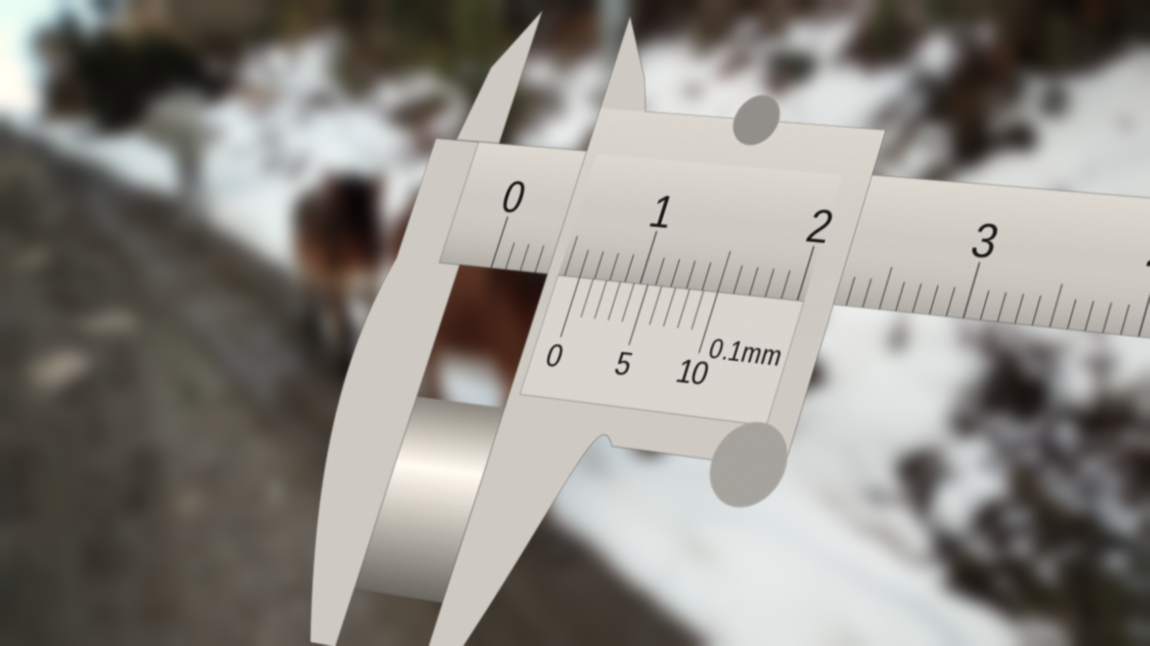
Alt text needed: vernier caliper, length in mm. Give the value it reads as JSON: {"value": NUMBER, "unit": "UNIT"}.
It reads {"value": 6.0, "unit": "mm"}
